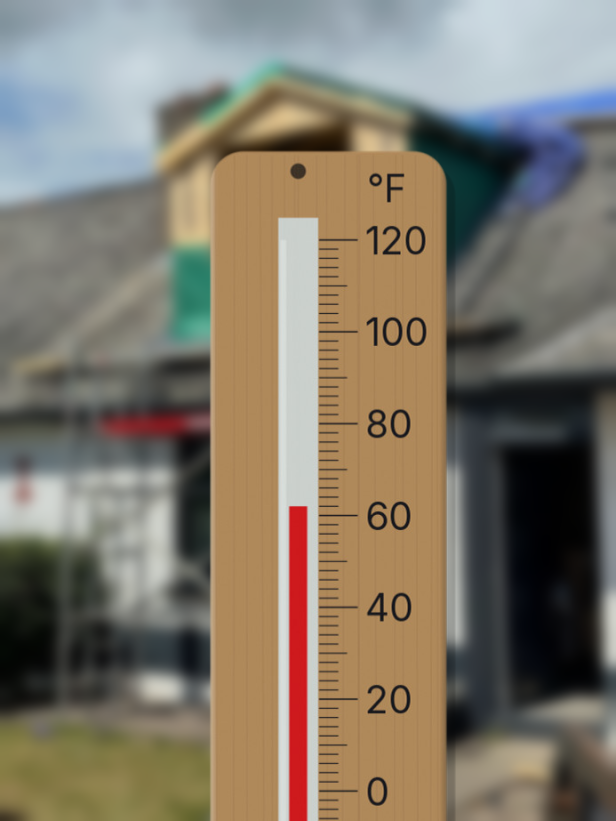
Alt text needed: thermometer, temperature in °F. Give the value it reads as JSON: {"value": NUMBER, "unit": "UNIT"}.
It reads {"value": 62, "unit": "°F"}
